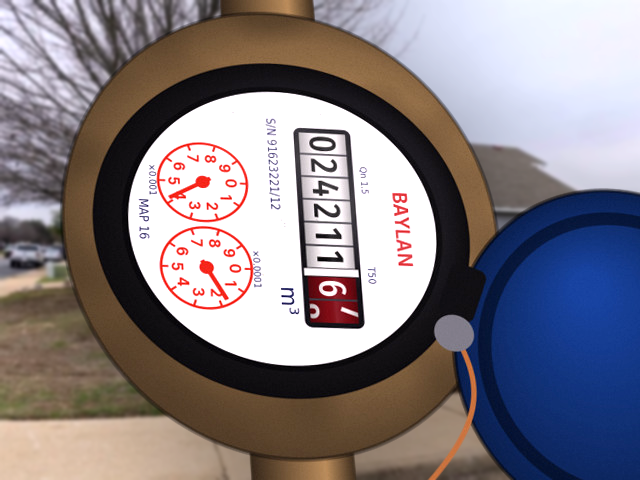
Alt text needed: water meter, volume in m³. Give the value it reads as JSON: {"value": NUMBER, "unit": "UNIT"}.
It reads {"value": 24211.6741, "unit": "m³"}
